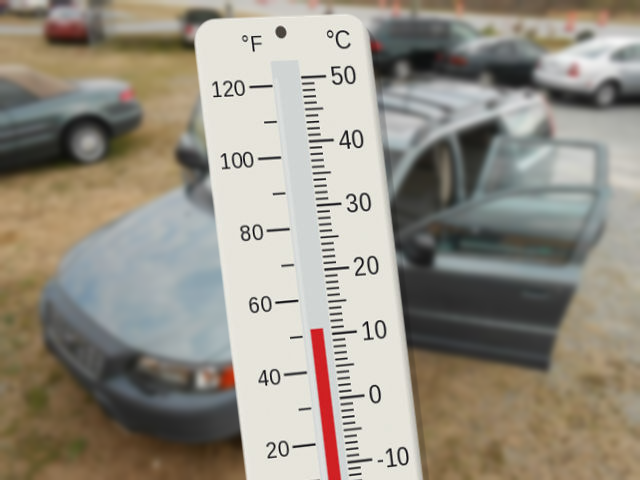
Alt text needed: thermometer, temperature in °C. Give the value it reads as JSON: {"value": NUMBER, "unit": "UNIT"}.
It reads {"value": 11, "unit": "°C"}
